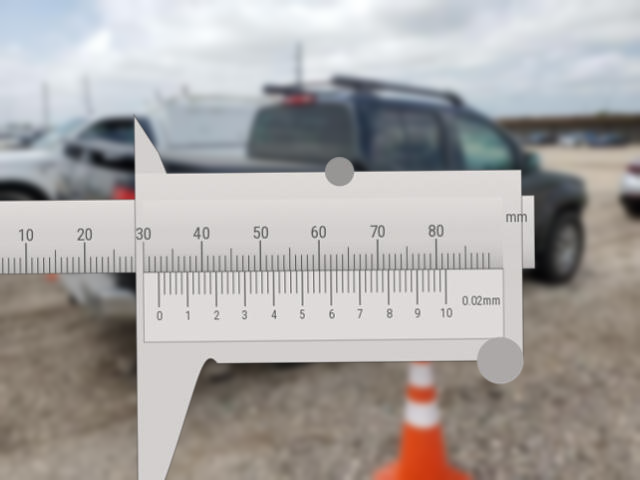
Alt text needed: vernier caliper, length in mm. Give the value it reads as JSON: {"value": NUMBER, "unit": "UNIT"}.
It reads {"value": 32.6, "unit": "mm"}
